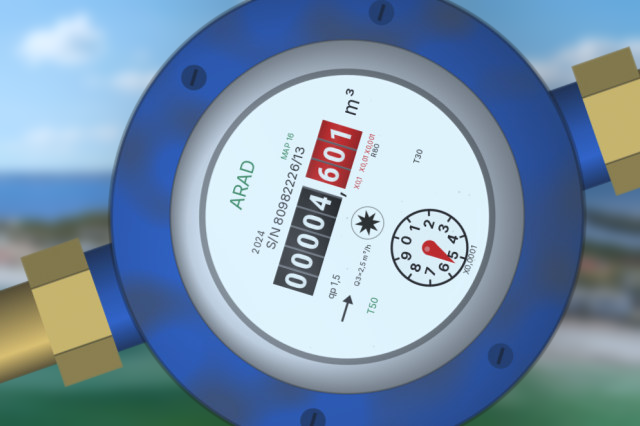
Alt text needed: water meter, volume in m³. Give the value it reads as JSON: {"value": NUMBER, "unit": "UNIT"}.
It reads {"value": 4.6015, "unit": "m³"}
